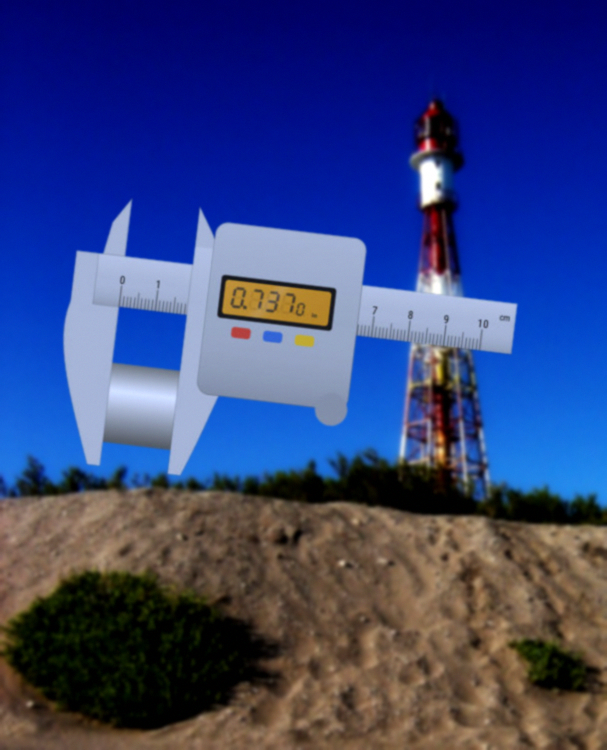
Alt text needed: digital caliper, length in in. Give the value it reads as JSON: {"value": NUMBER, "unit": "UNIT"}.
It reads {"value": 0.7370, "unit": "in"}
